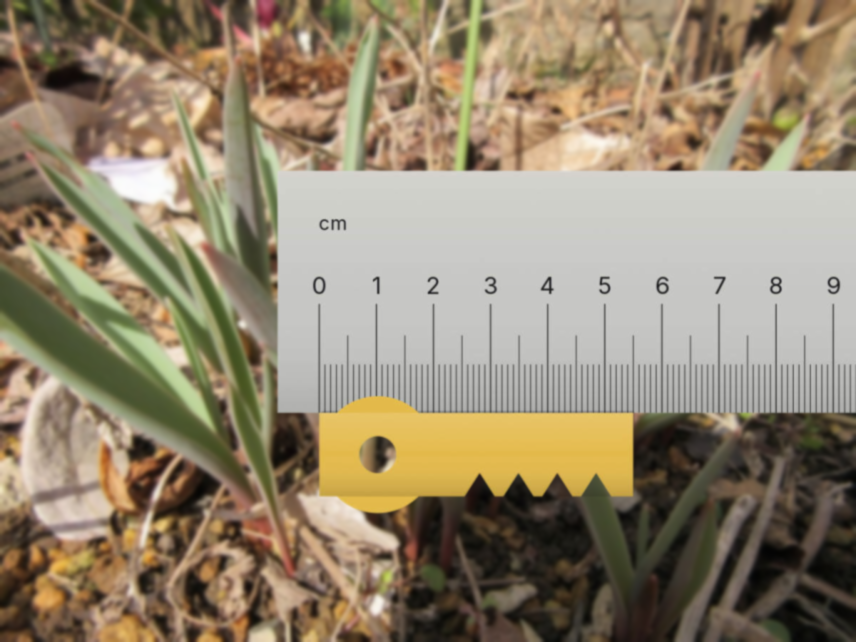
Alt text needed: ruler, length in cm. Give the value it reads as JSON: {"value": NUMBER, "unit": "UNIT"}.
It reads {"value": 5.5, "unit": "cm"}
